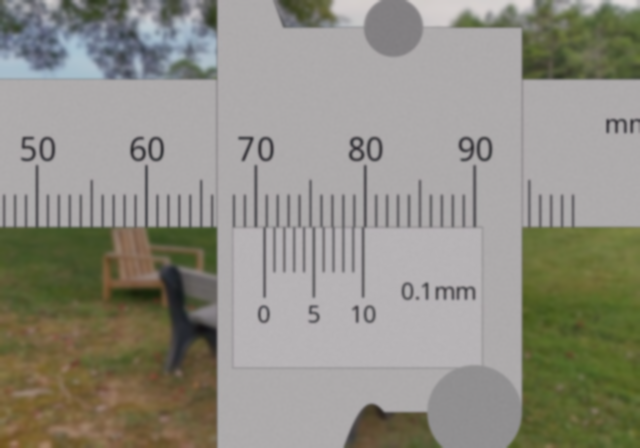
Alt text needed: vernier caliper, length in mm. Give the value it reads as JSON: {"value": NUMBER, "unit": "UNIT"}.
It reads {"value": 70.8, "unit": "mm"}
